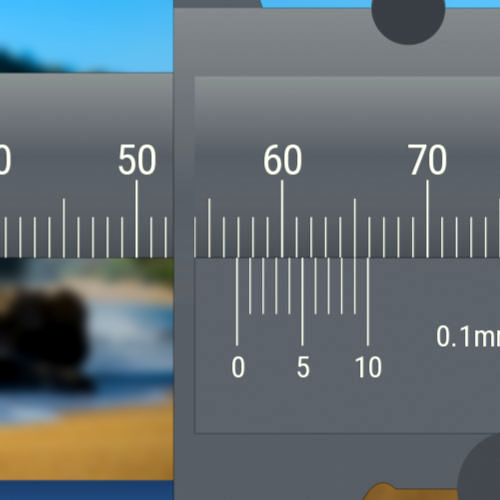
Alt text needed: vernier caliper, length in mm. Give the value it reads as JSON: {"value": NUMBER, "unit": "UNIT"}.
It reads {"value": 56.9, "unit": "mm"}
